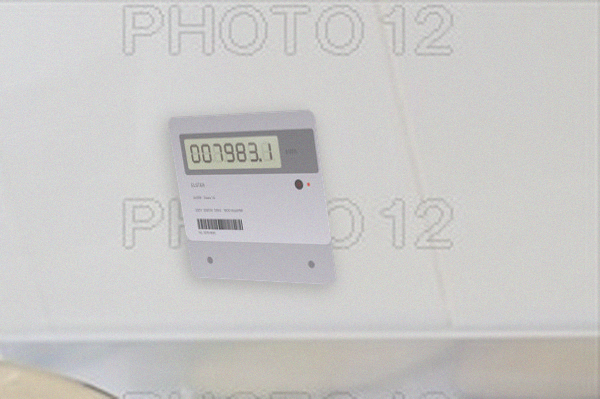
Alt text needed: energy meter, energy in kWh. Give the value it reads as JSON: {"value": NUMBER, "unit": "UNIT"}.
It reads {"value": 7983.1, "unit": "kWh"}
